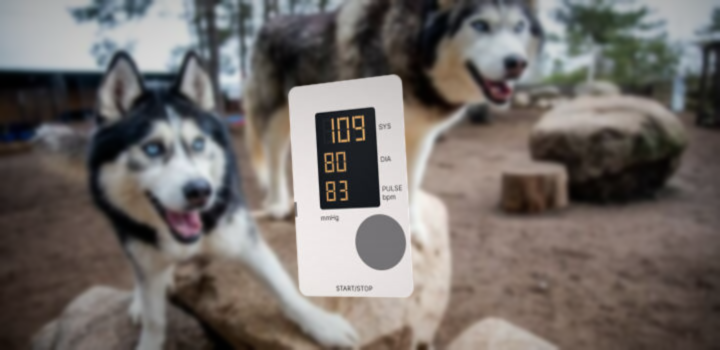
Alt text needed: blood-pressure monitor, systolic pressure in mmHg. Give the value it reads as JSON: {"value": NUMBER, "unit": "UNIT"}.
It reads {"value": 109, "unit": "mmHg"}
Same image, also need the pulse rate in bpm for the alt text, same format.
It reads {"value": 83, "unit": "bpm"}
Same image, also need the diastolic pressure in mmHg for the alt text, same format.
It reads {"value": 80, "unit": "mmHg"}
